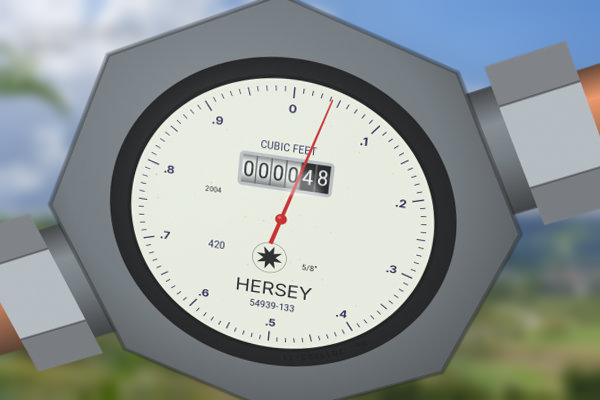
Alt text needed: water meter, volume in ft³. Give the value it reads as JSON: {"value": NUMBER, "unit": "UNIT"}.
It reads {"value": 48.04, "unit": "ft³"}
